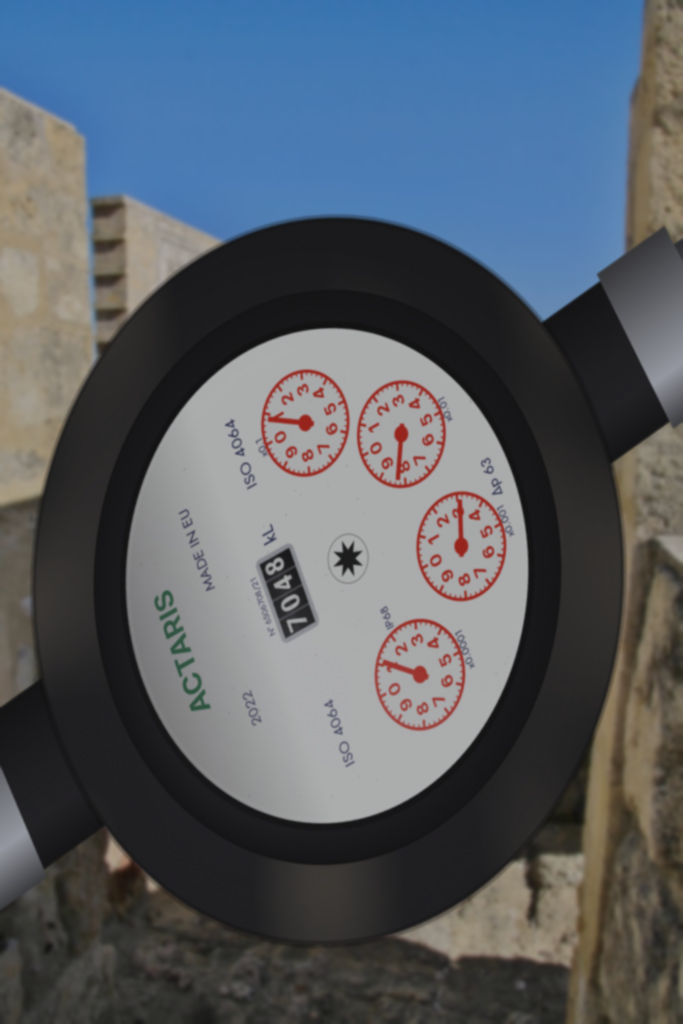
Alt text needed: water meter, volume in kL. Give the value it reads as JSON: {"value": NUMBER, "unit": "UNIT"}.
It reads {"value": 7048.0831, "unit": "kL"}
